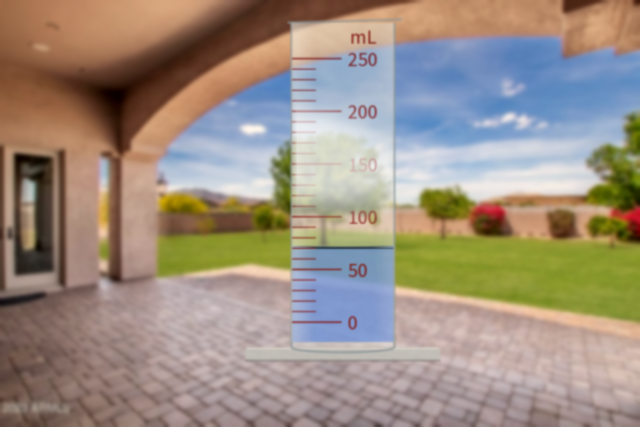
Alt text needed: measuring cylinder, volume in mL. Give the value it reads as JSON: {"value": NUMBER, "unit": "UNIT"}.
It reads {"value": 70, "unit": "mL"}
